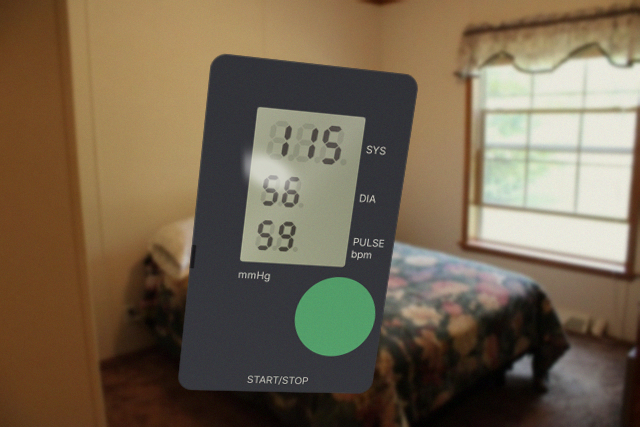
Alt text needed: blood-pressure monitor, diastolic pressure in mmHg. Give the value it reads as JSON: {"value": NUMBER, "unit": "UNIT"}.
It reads {"value": 56, "unit": "mmHg"}
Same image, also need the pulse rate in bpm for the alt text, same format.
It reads {"value": 59, "unit": "bpm"}
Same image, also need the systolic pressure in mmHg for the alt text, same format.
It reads {"value": 115, "unit": "mmHg"}
